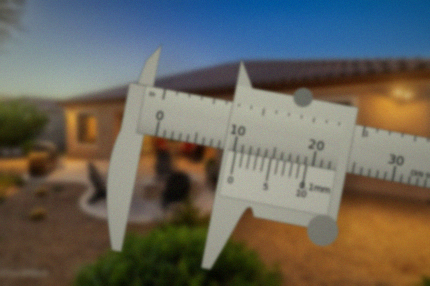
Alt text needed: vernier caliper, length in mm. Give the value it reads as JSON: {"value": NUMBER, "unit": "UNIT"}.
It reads {"value": 10.2, "unit": "mm"}
